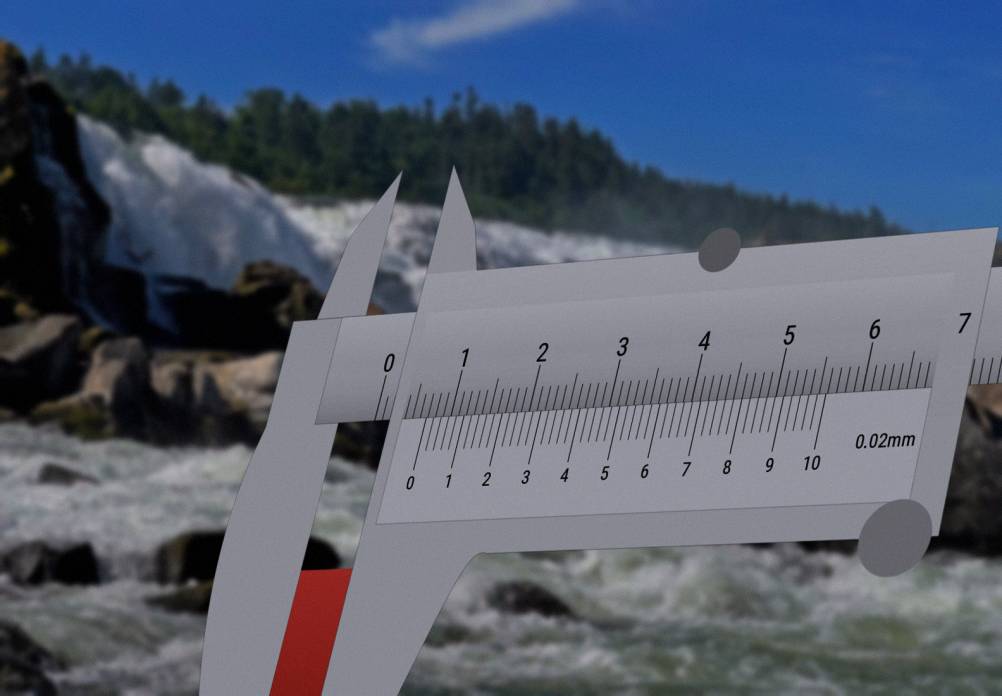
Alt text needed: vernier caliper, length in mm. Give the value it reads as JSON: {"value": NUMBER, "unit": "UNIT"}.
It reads {"value": 6.8, "unit": "mm"}
